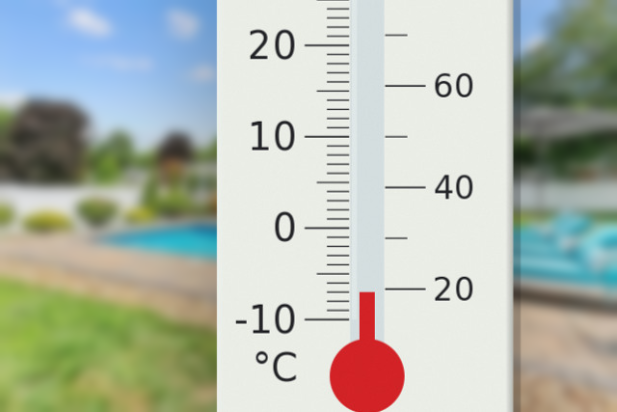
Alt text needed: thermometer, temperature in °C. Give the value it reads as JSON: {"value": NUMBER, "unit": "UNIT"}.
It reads {"value": -7, "unit": "°C"}
